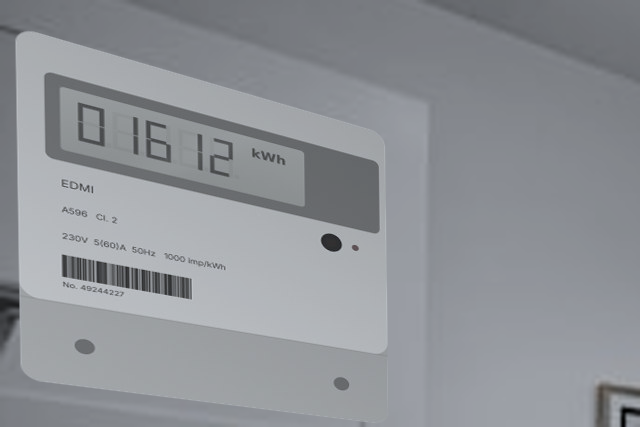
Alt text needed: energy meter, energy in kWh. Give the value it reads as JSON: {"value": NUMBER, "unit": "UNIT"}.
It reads {"value": 1612, "unit": "kWh"}
